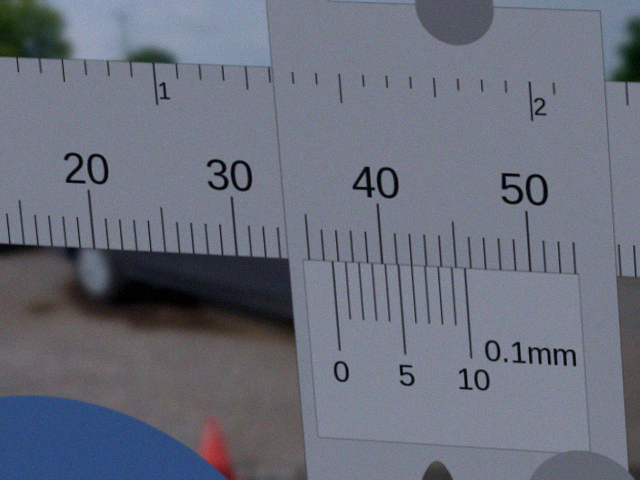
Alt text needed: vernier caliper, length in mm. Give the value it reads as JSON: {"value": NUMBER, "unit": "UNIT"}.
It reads {"value": 36.6, "unit": "mm"}
